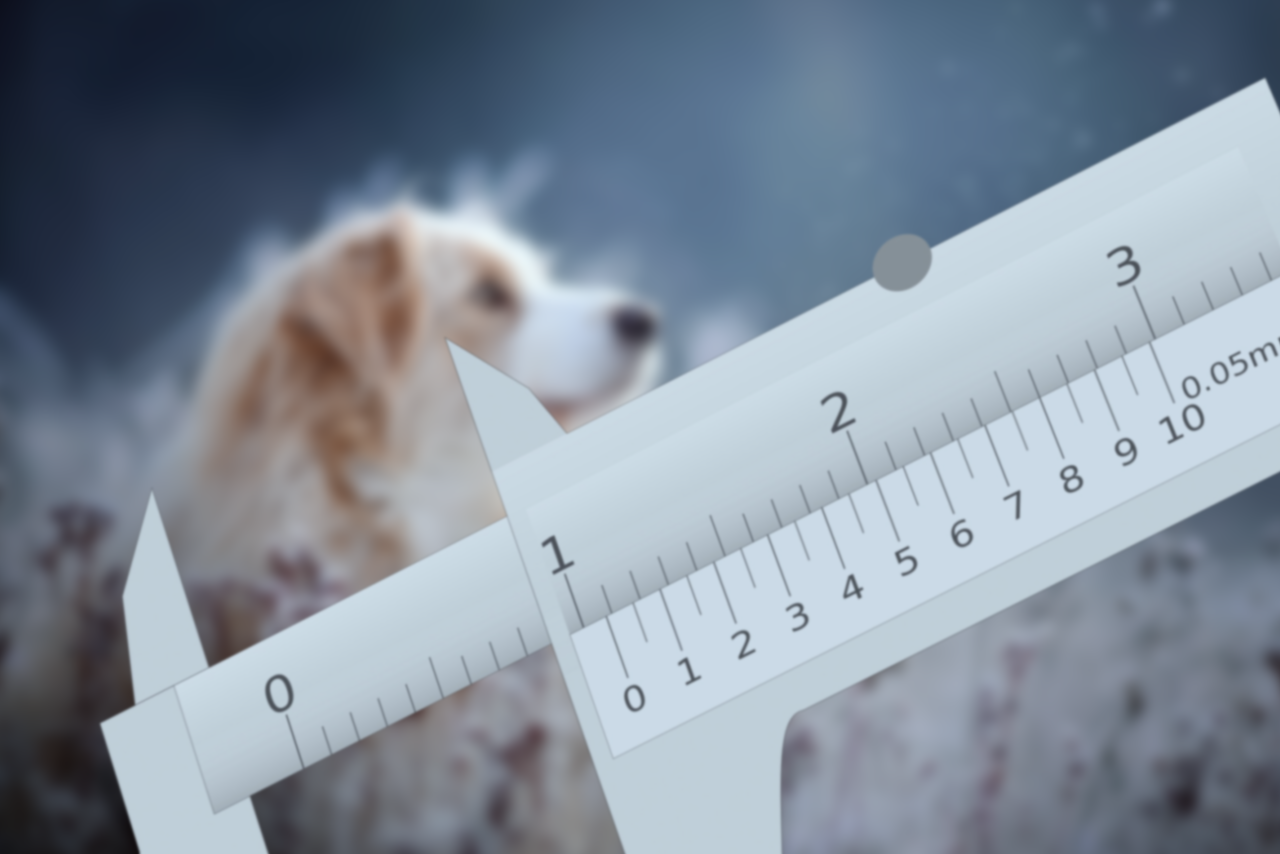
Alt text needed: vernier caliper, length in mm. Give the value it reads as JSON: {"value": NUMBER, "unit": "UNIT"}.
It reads {"value": 10.80, "unit": "mm"}
